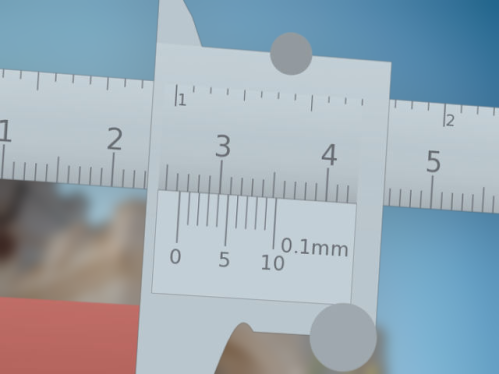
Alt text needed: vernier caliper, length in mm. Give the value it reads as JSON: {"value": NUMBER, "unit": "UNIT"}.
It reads {"value": 26.3, "unit": "mm"}
